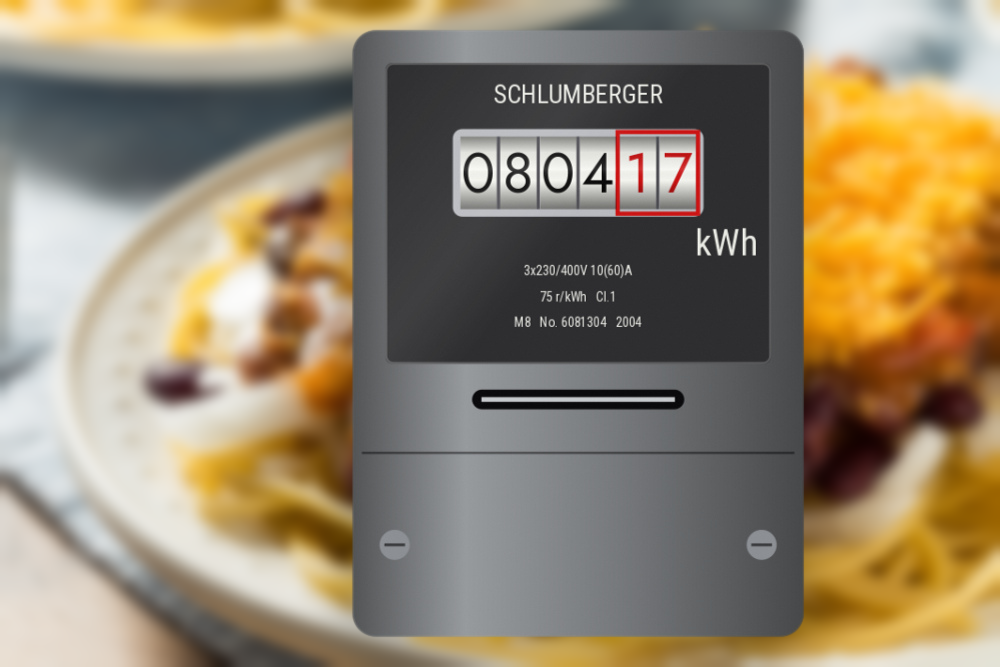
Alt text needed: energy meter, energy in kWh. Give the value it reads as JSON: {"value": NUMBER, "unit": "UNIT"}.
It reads {"value": 804.17, "unit": "kWh"}
